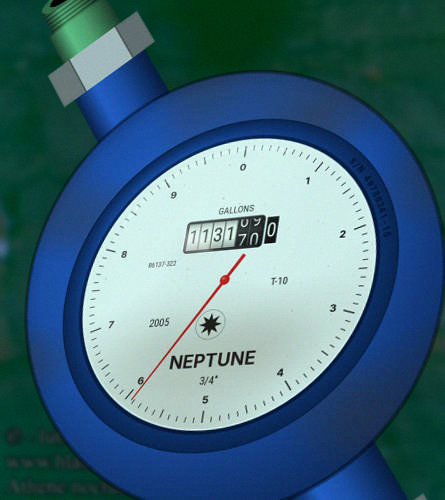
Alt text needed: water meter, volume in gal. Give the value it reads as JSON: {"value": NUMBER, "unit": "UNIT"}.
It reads {"value": 1131695.9, "unit": "gal"}
